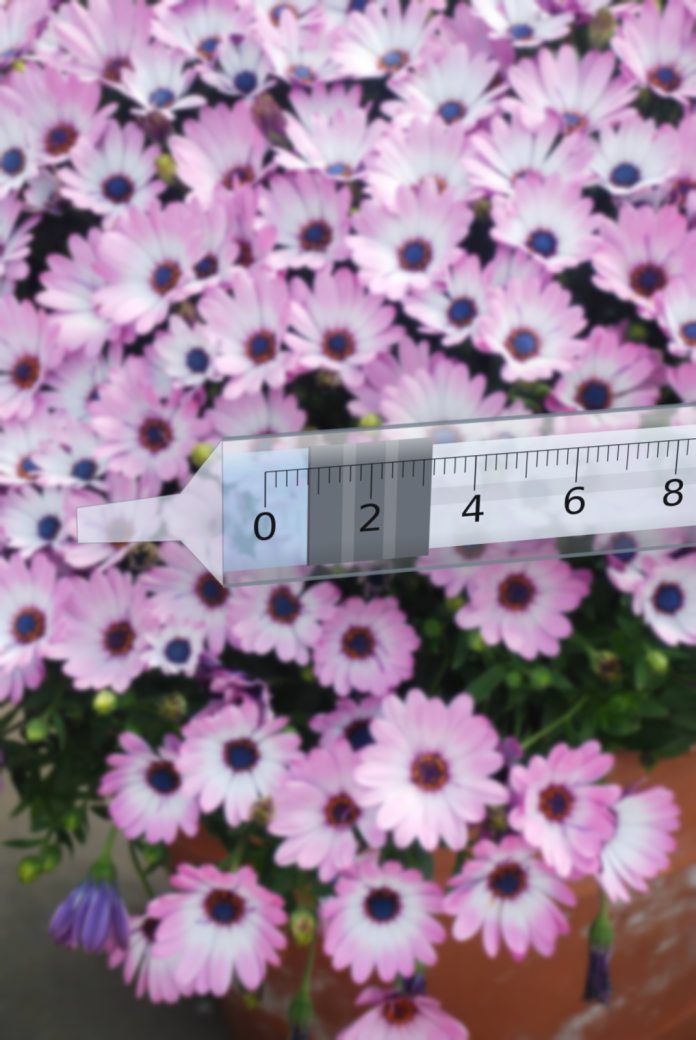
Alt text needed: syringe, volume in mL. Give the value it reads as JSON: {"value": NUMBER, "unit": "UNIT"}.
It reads {"value": 0.8, "unit": "mL"}
